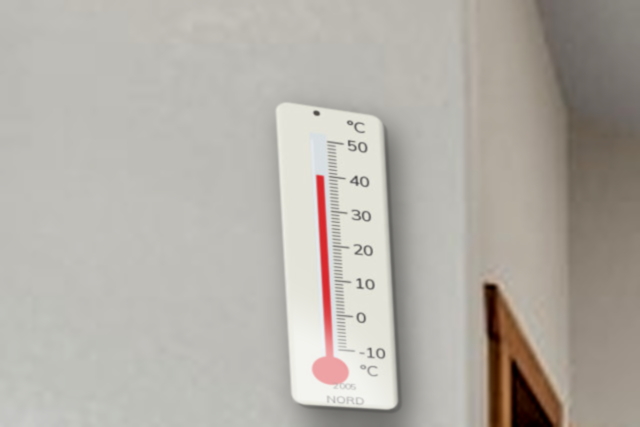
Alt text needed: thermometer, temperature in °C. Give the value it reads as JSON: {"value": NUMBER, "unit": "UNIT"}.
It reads {"value": 40, "unit": "°C"}
